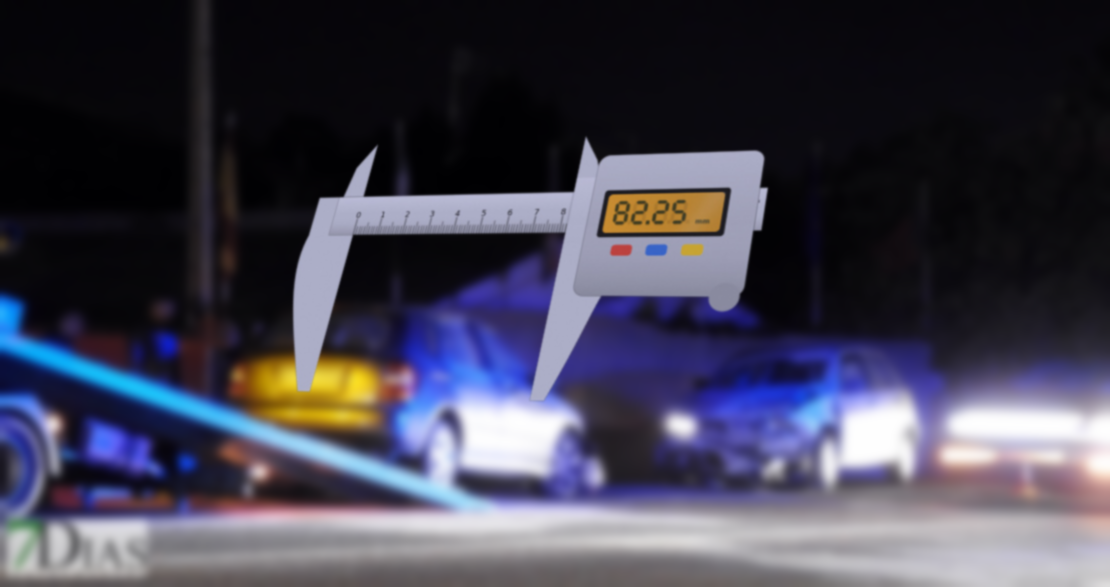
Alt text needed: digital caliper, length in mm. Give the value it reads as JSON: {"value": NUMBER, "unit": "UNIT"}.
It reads {"value": 82.25, "unit": "mm"}
